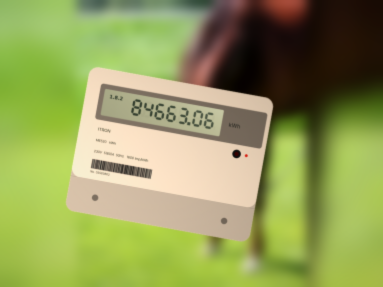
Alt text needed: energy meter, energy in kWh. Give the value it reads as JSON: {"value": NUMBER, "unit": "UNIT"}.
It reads {"value": 84663.06, "unit": "kWh"}
